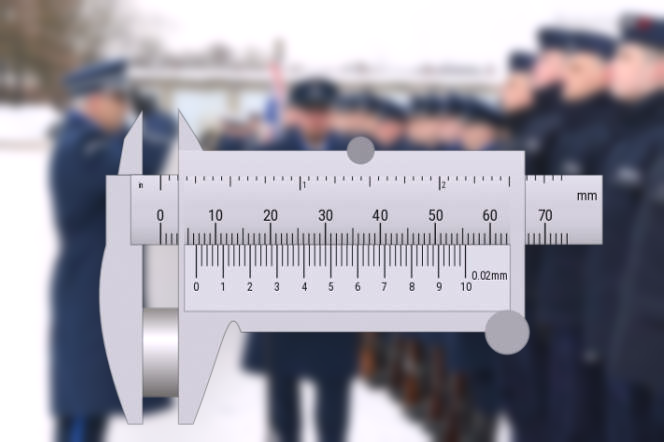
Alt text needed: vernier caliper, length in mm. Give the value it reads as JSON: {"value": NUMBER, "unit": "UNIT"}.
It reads {"value": 6.5, "unit": "mm"}
